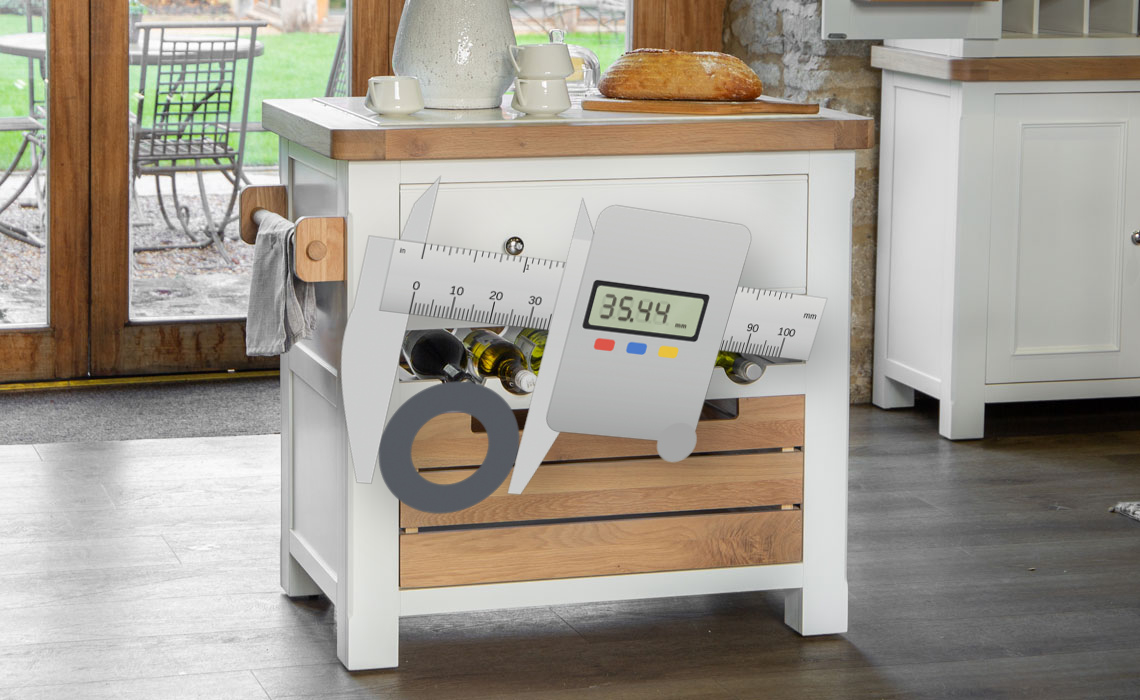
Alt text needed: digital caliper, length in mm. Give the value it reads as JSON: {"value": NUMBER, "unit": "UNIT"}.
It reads {"value": 35.44, "unit": "mm"}
